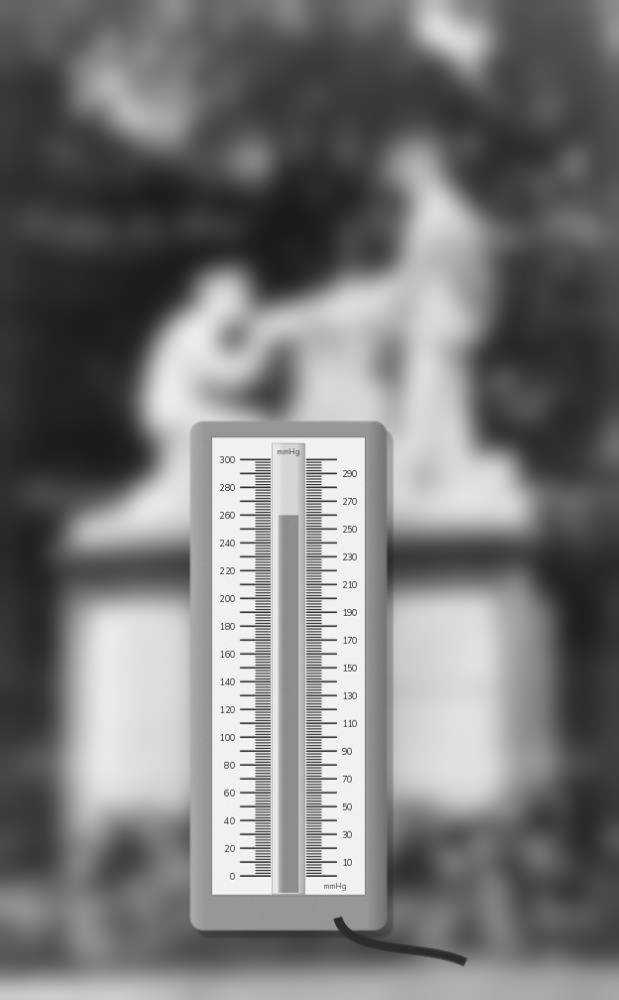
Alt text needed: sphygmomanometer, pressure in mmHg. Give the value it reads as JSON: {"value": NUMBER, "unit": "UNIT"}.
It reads {"value": 260, "unit": "mmHg"}
